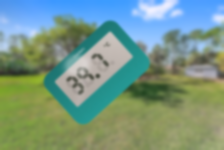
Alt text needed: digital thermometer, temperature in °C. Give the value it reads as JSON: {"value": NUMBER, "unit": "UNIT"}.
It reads {"value": 39.7, "unit": "°C"}
